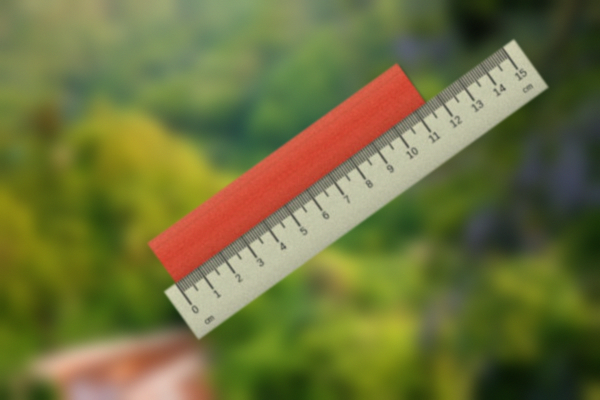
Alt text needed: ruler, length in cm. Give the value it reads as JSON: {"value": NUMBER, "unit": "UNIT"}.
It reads {"value": 11.5, "unit": "cm"}
